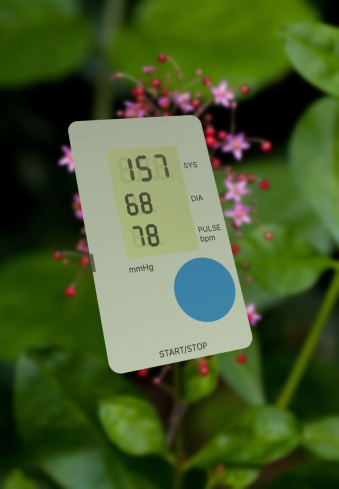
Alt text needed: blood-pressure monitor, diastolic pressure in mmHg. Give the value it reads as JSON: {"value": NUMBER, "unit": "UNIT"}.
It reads {"value": 68, "unit": "mmHg"}
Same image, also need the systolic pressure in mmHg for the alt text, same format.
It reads {"value": 157, "unit": "mmHg"}
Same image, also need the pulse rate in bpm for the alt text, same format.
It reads {"value": 78, "unit": "bpm"}
